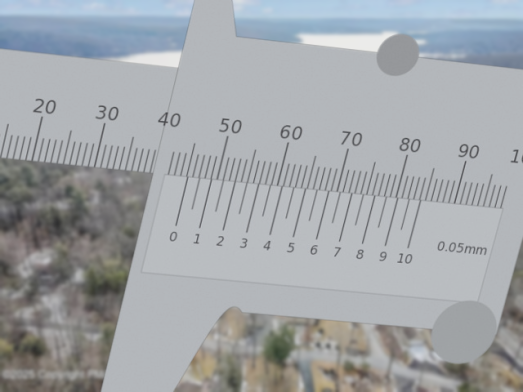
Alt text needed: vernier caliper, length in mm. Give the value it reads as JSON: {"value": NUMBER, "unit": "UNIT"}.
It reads {"value": 45.2, "unit": "mm"}
